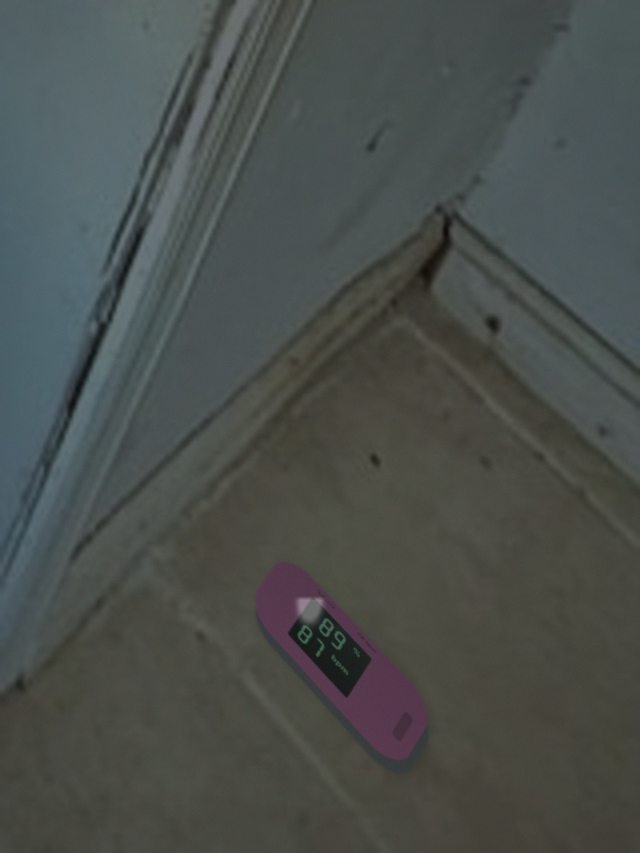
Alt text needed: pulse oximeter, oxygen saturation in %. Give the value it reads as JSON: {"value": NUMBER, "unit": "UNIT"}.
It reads {"value": 89, "unit": "%"}
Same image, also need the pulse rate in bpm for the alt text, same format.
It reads {"value": 87, "unit": "bpm"}
